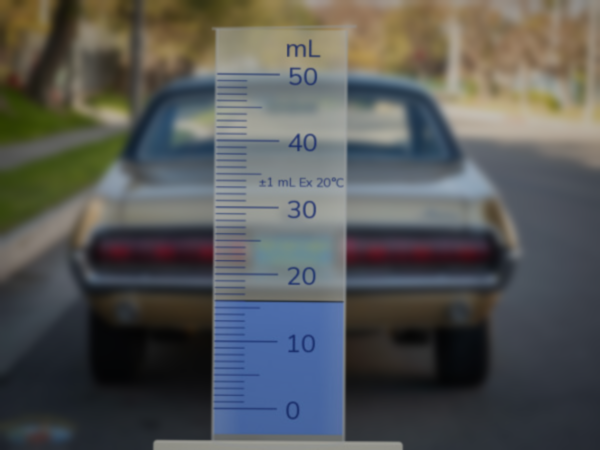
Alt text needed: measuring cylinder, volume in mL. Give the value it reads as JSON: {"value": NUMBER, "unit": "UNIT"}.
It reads {"value": 16, "unit": "mL"}
